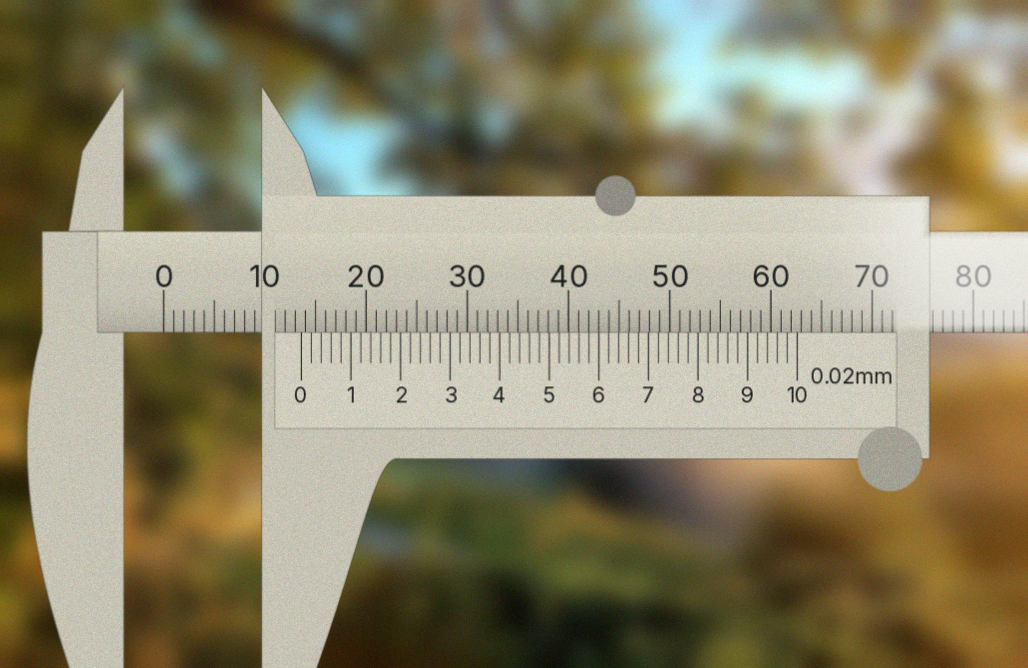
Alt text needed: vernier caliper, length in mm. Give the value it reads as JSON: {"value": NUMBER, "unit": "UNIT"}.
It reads {"value": 13.6, "unit": "mm"}
